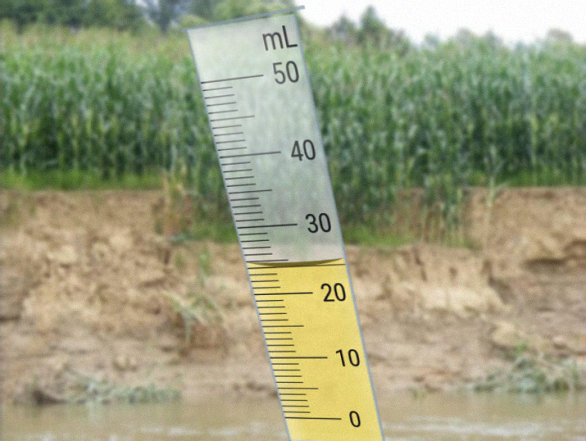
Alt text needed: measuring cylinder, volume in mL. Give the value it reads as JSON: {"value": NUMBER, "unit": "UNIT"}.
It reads {"value": 24, "unit": "mL"}
